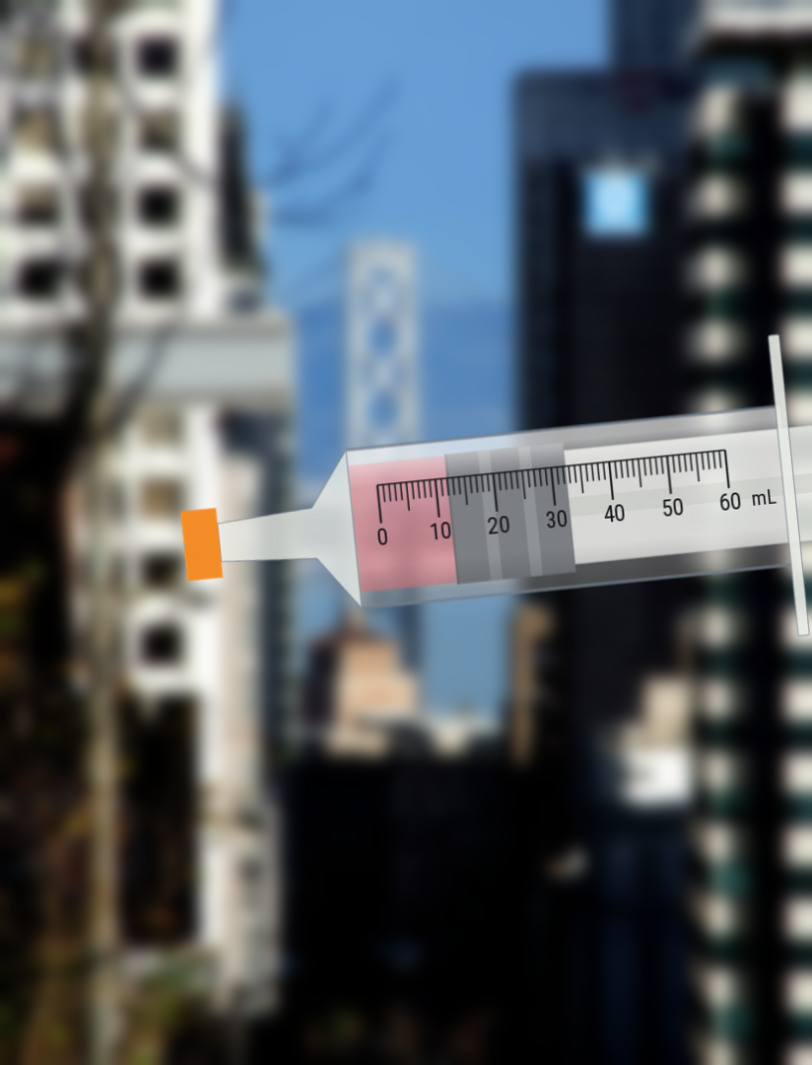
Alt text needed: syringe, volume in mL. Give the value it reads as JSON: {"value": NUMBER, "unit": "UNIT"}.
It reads {"value": 12, "unit": "mL"}
